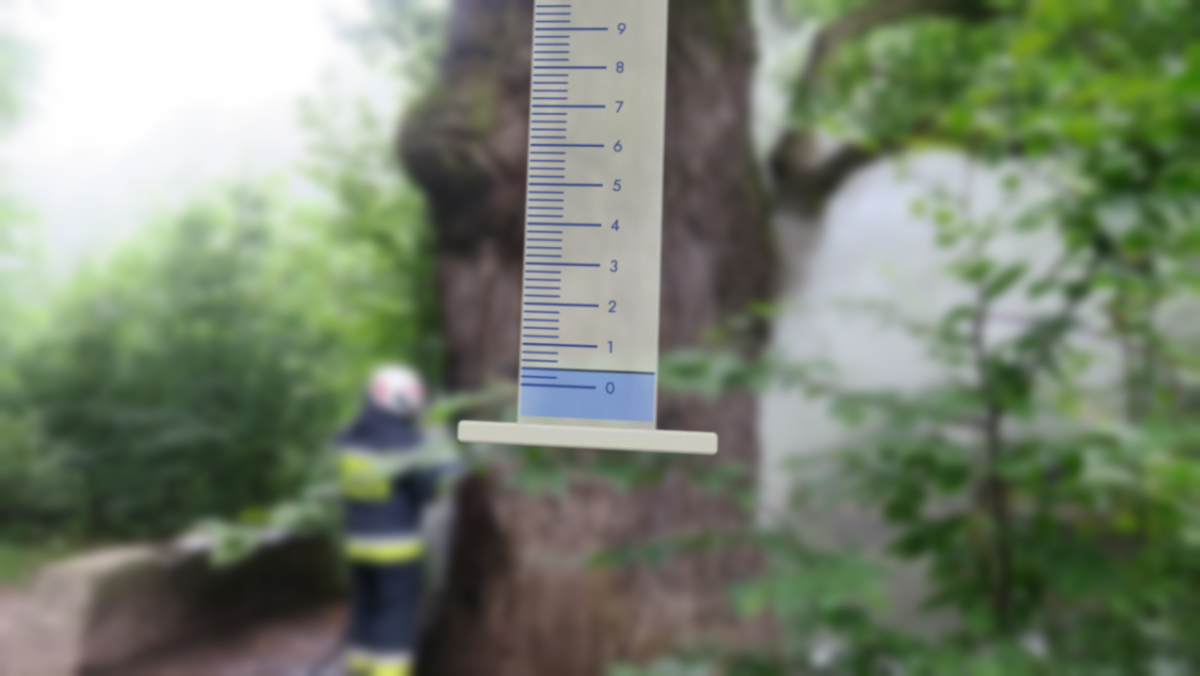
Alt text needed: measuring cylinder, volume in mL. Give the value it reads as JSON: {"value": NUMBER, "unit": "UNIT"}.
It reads {"value": 0.4, "unit": "mL"}
